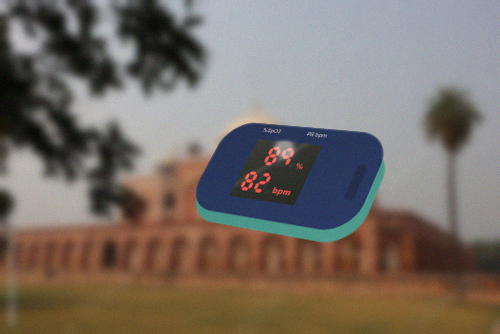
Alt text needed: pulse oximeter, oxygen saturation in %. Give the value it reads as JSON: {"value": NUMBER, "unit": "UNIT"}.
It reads {"value": 89, "unit": "%"}
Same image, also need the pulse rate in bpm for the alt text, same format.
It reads {"value": 82, "unit": "bpm"}
